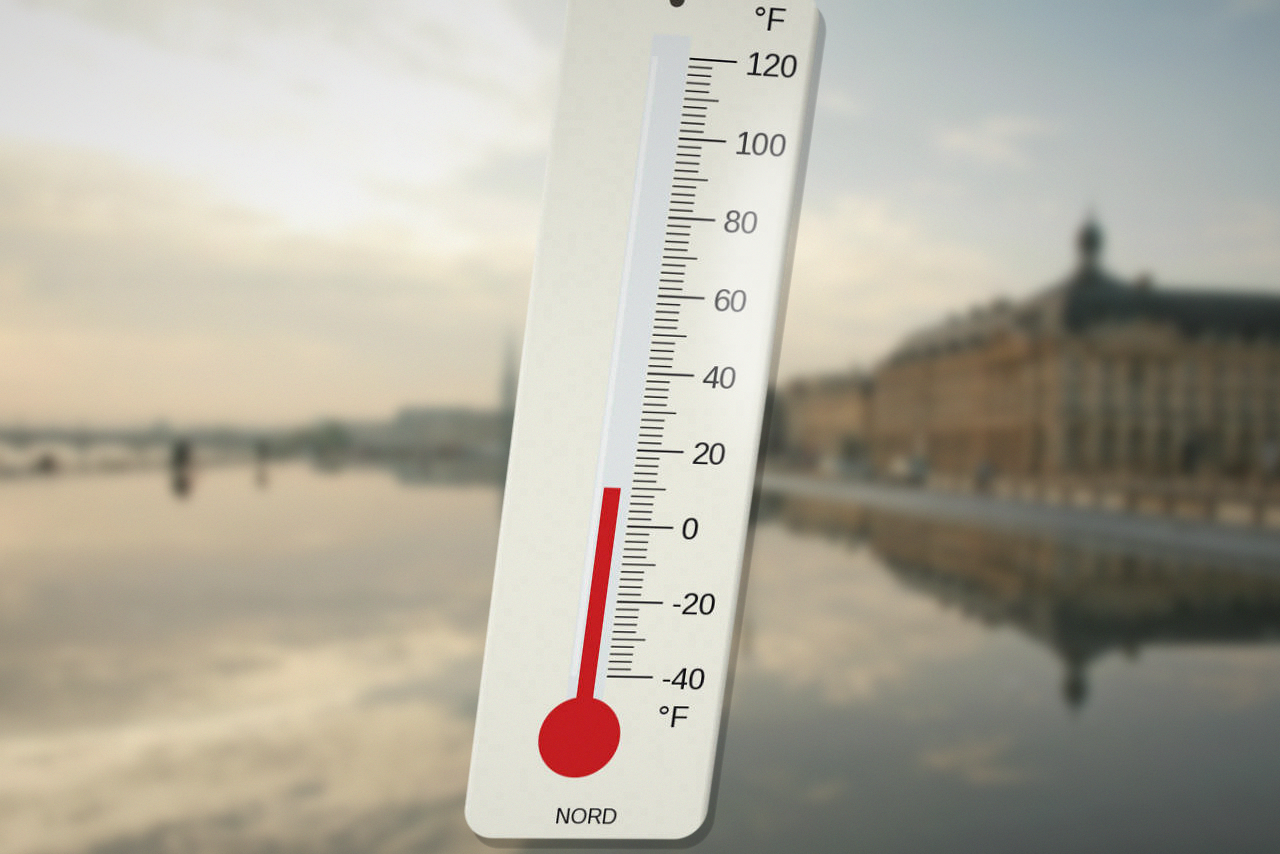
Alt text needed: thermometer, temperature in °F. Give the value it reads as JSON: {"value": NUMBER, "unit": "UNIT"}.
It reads {"value": 10, "unit": "°F"}
